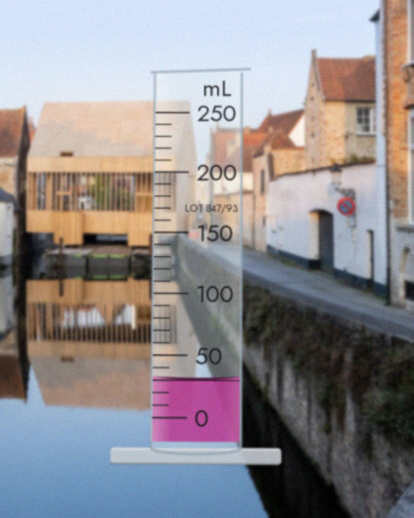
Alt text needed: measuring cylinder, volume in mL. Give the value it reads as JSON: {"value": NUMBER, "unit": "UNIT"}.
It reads {"value": 30, "unit": "mL"}
